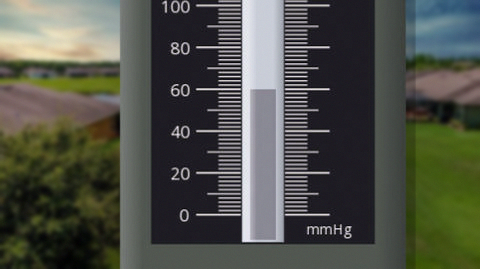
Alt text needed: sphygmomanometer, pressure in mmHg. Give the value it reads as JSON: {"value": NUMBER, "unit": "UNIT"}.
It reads {"value": 60, "unit": "mmHg"}
